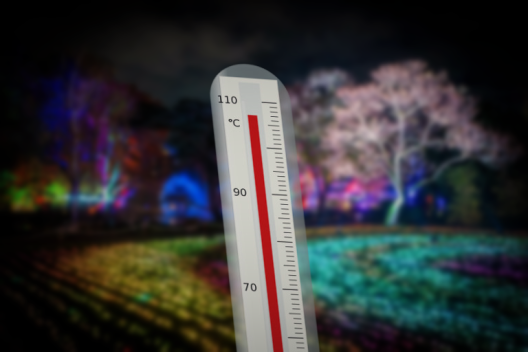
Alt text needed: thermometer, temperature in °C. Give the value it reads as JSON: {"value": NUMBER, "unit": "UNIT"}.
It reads {"value": 107, "unit": "°C"}
